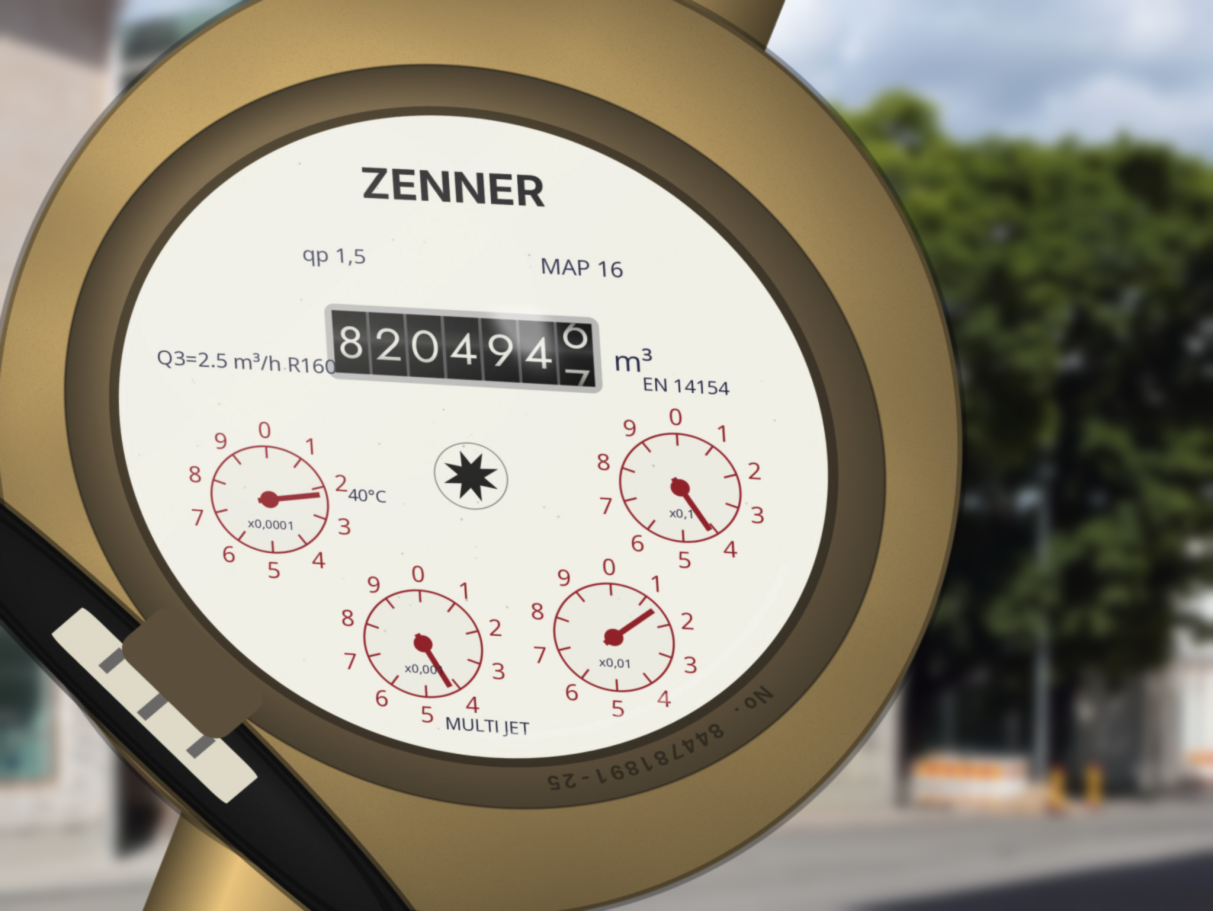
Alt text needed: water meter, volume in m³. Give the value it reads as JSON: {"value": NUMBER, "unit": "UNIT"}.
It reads {"value": 8204946.4142, "unit": "m³"}
